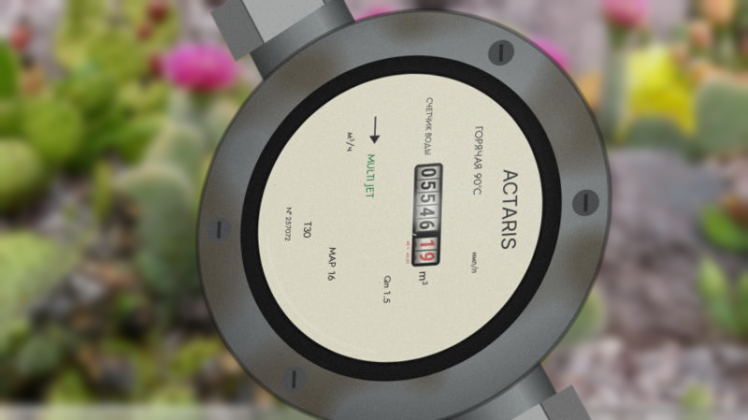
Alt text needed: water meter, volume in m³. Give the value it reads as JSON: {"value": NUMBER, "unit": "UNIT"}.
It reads {"value": 5546.19, "unit": "m³"}
